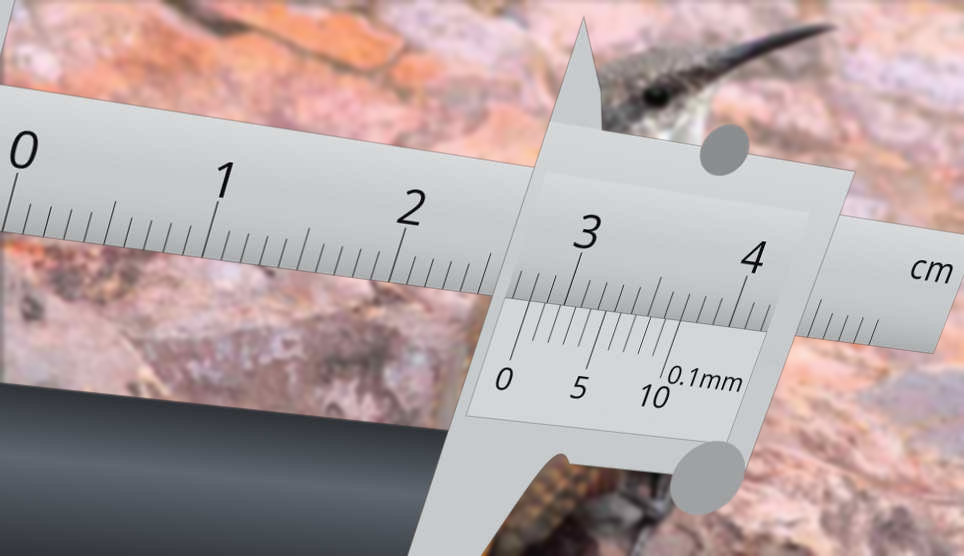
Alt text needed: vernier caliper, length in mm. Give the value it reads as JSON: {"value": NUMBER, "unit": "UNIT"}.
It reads {"value": 28.0, "unit": "mm"}
